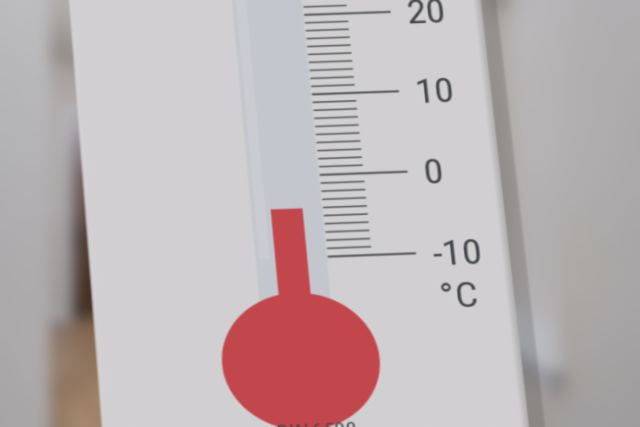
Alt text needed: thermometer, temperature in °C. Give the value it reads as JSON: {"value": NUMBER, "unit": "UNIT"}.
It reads {"value": -4, "unit": "°C"}
